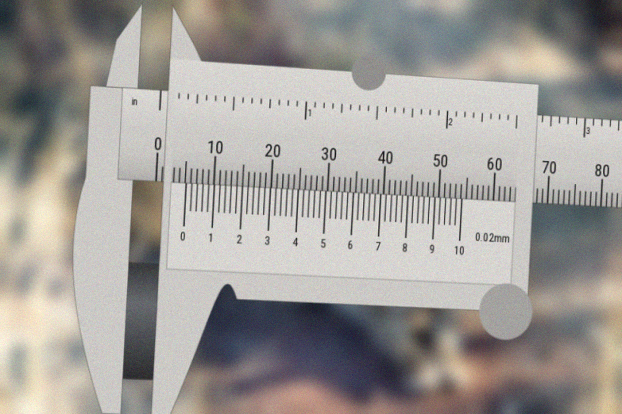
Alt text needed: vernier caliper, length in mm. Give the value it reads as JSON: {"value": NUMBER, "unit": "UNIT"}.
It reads {"value": 5.2, "unit": "mm"}
